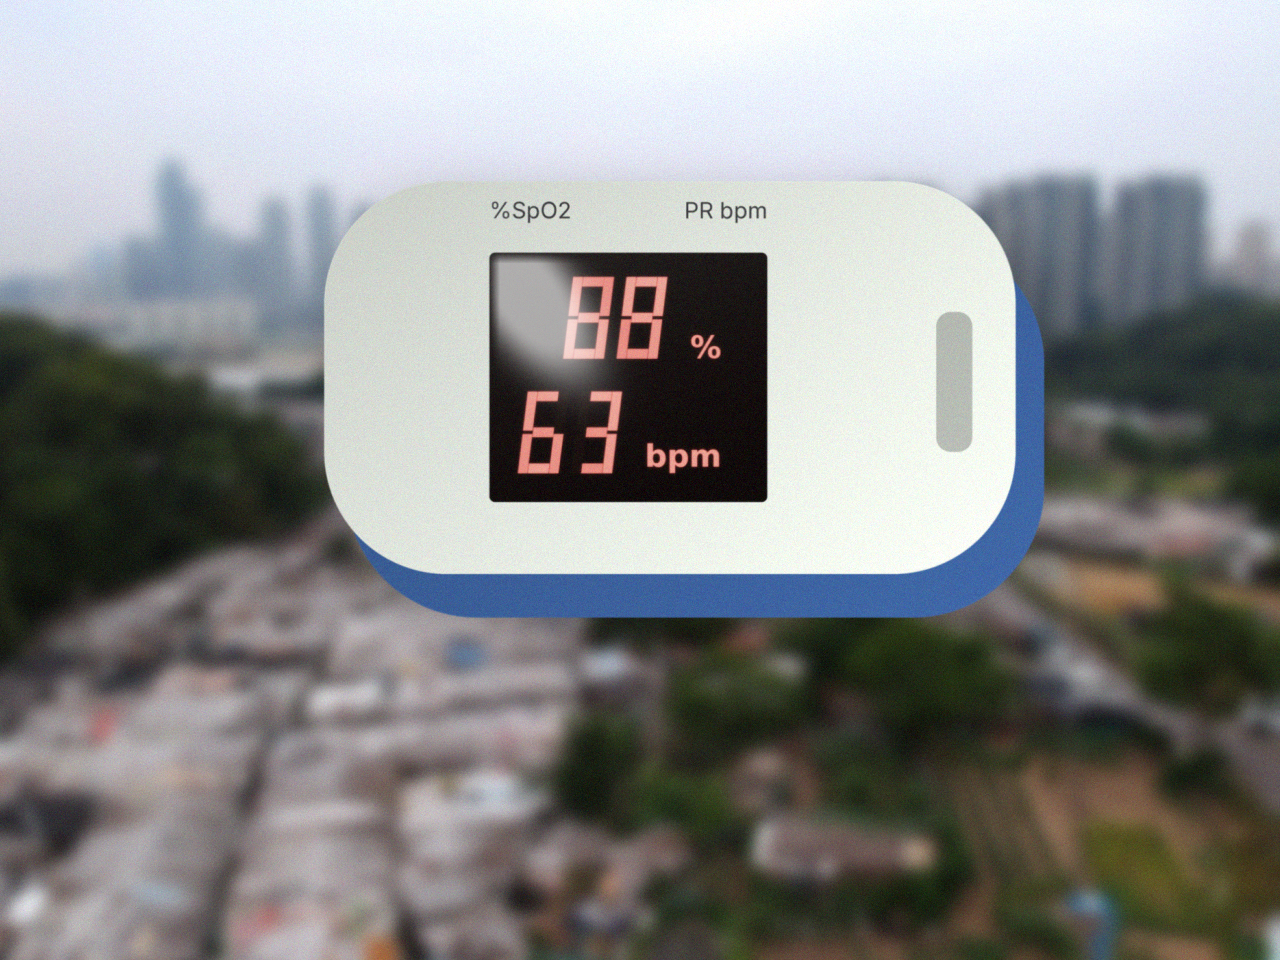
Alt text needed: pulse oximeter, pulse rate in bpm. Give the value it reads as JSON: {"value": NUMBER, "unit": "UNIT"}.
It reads {"value": 63, "unit": "bpm"}
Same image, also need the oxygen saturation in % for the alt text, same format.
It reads {"value": 88, "unit": "%"}
